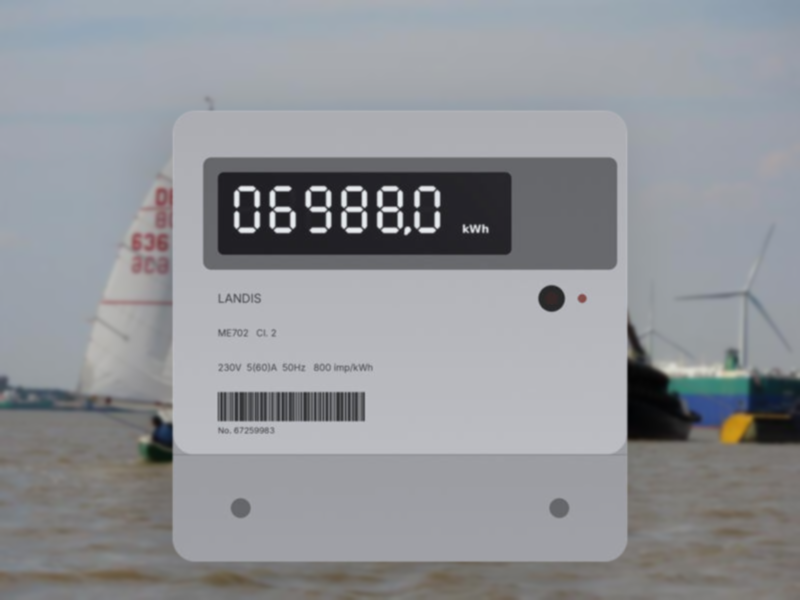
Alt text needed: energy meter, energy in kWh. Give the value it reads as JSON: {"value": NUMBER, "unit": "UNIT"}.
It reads {"value": 6988.0, "unit": "kWh"}
